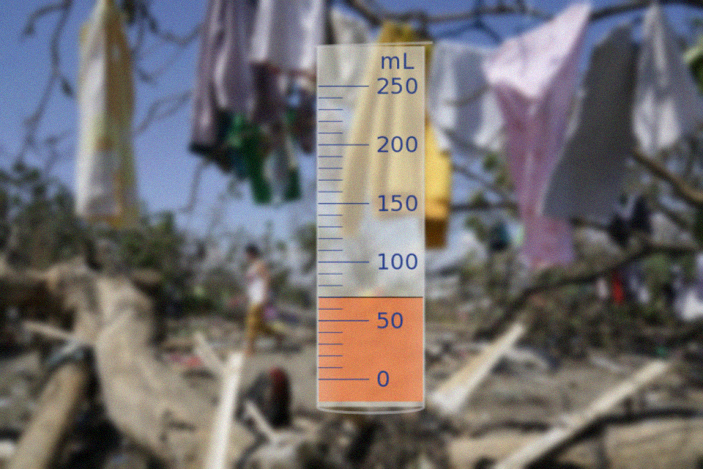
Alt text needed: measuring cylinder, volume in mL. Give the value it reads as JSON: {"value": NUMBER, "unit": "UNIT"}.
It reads {"value": 70, "unit": "mL"}
